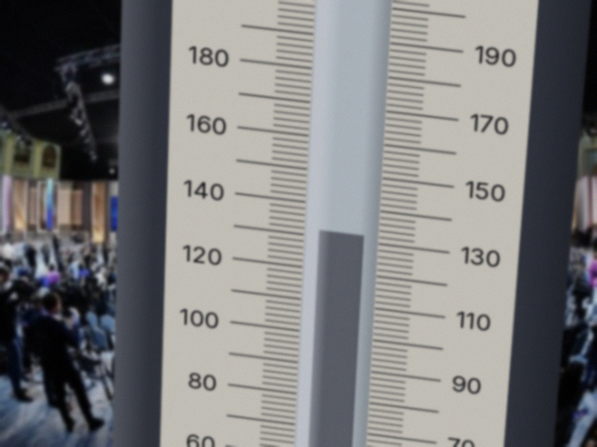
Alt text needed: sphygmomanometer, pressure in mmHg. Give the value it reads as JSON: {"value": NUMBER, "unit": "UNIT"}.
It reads {"value": 132, "unit": "mmHg"}
